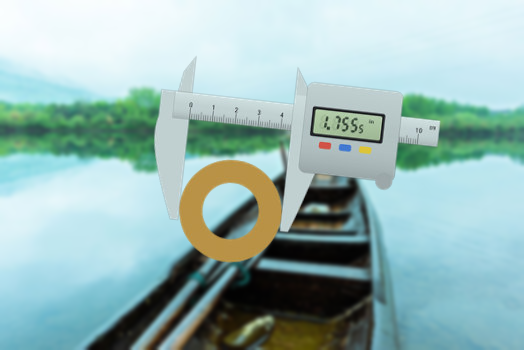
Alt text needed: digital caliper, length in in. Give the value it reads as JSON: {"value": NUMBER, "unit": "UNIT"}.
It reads {"value": 1.7555, "unit": "in"}
